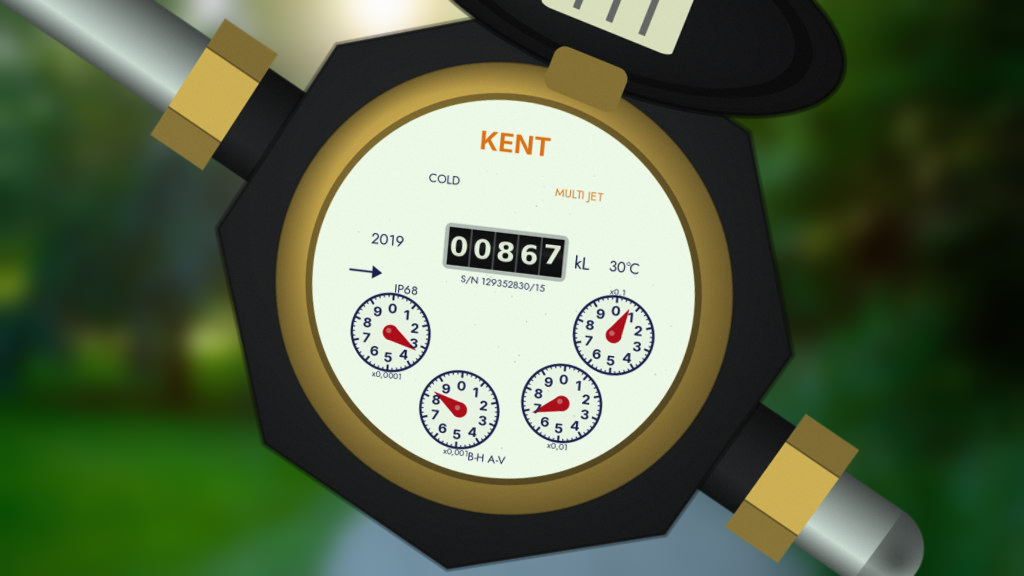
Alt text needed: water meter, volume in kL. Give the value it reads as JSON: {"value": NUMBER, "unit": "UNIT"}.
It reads {"value": 867.0683, "unit": "kL"}
